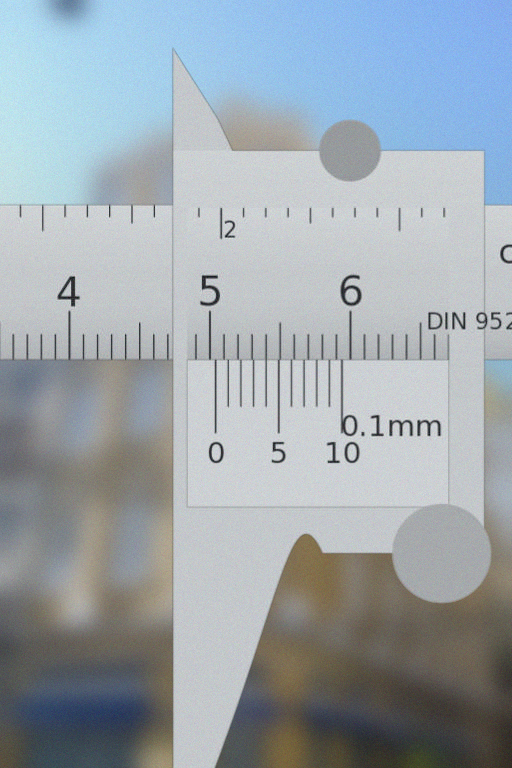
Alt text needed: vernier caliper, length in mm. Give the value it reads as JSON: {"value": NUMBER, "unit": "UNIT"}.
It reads {"value": 50.4, "unit": "mm"}
